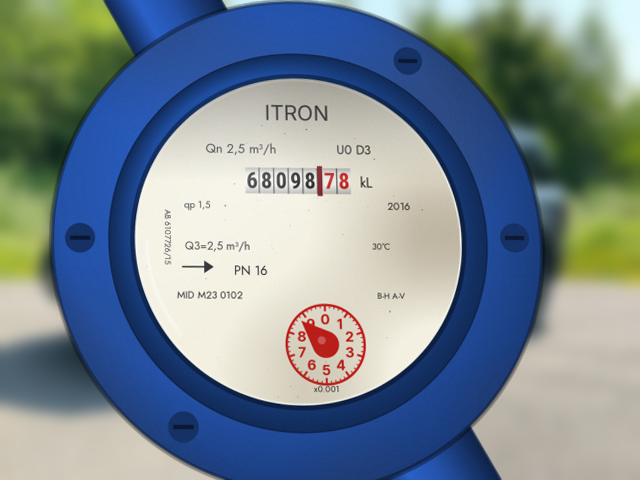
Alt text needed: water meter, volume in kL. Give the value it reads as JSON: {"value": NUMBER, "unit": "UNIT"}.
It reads {"value": 68098.788, "unit": "kL"}
